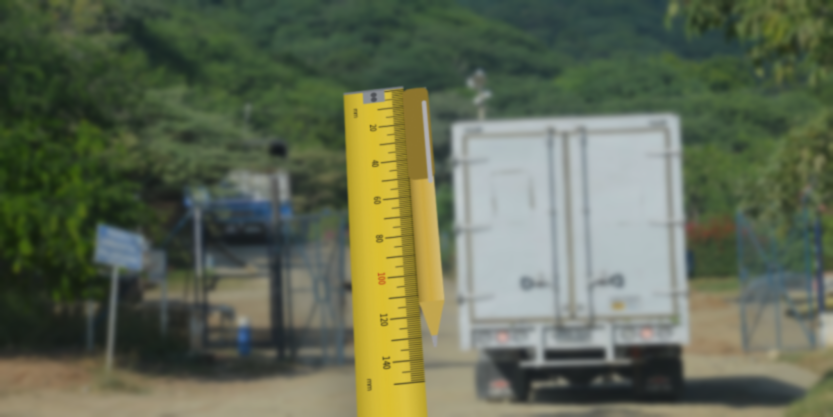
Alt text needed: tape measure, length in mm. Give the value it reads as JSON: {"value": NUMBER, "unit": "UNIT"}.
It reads {"value": 135, "unit": "mm"}
